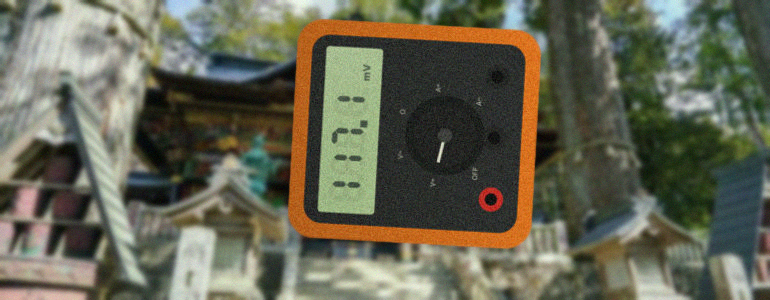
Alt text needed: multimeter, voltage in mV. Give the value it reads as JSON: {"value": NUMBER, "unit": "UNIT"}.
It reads {"value": 117.1, "unit": "mV"}
